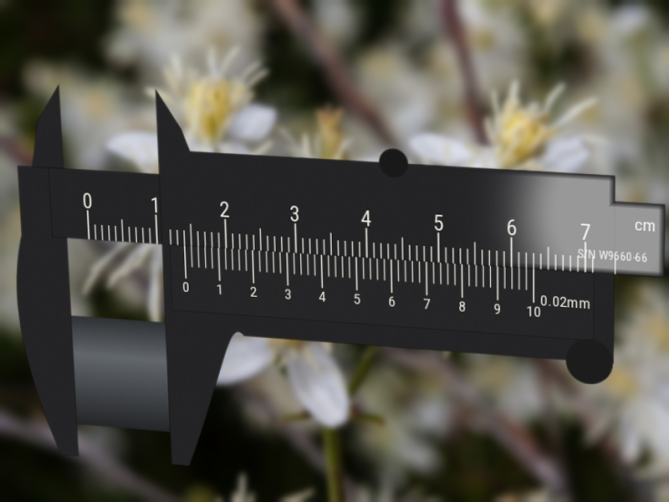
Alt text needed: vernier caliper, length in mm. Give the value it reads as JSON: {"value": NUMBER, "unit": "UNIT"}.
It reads {"value": 14.0, "unit": "mm"}
